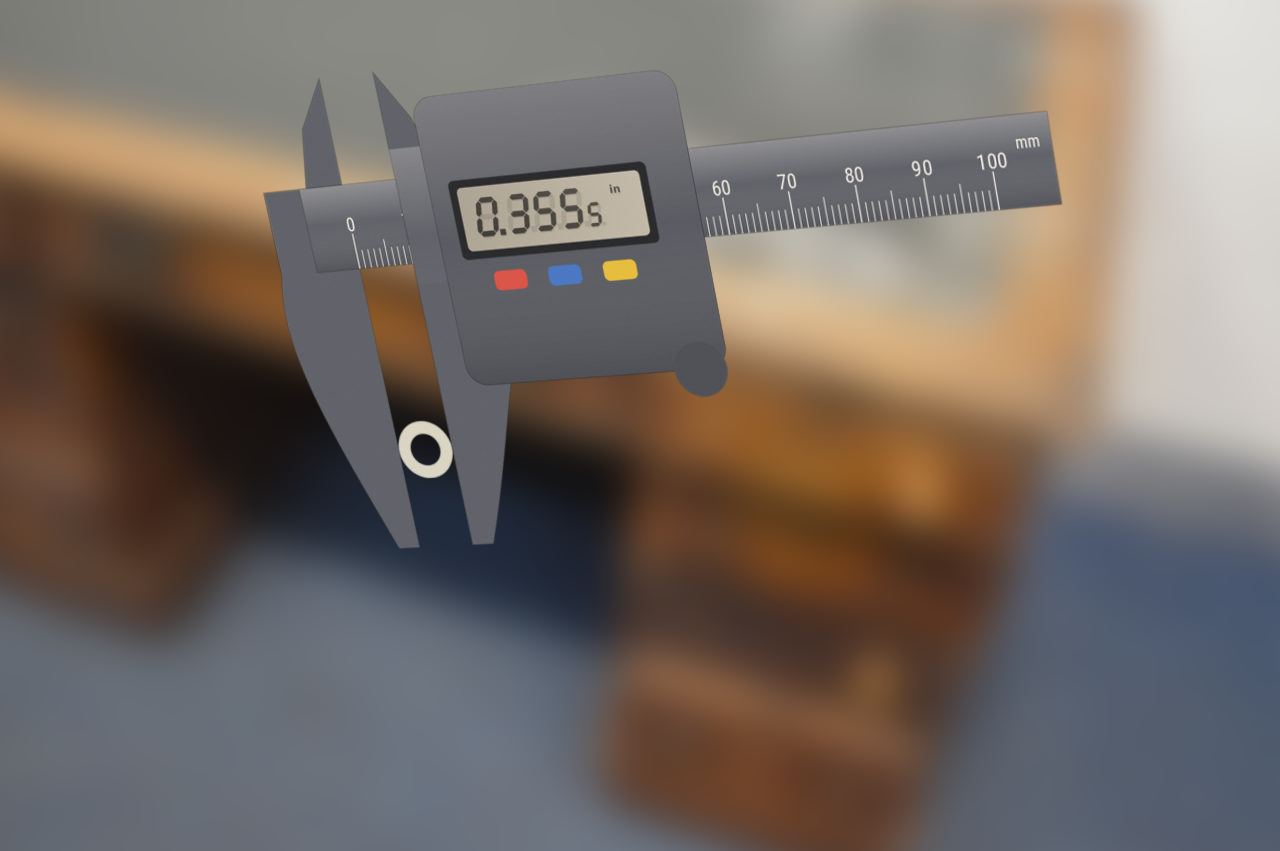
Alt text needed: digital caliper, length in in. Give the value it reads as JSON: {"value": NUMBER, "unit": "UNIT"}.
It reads {"value": 0.3555, "unit": "in"}
